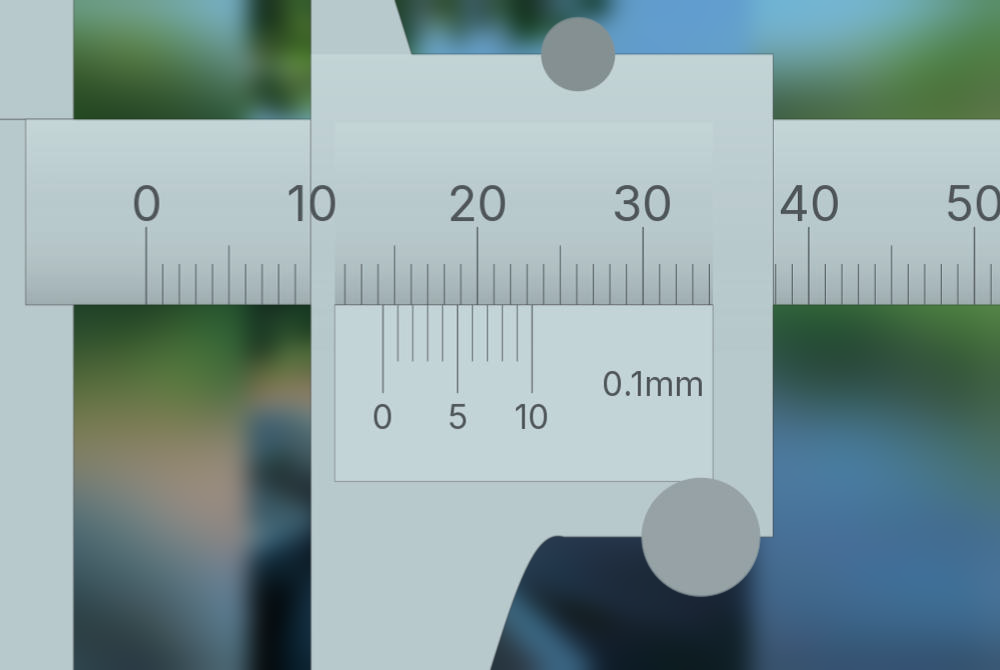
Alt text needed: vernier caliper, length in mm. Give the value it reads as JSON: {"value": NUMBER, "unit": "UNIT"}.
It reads {"value": 14.3, "unit": "mm"}
